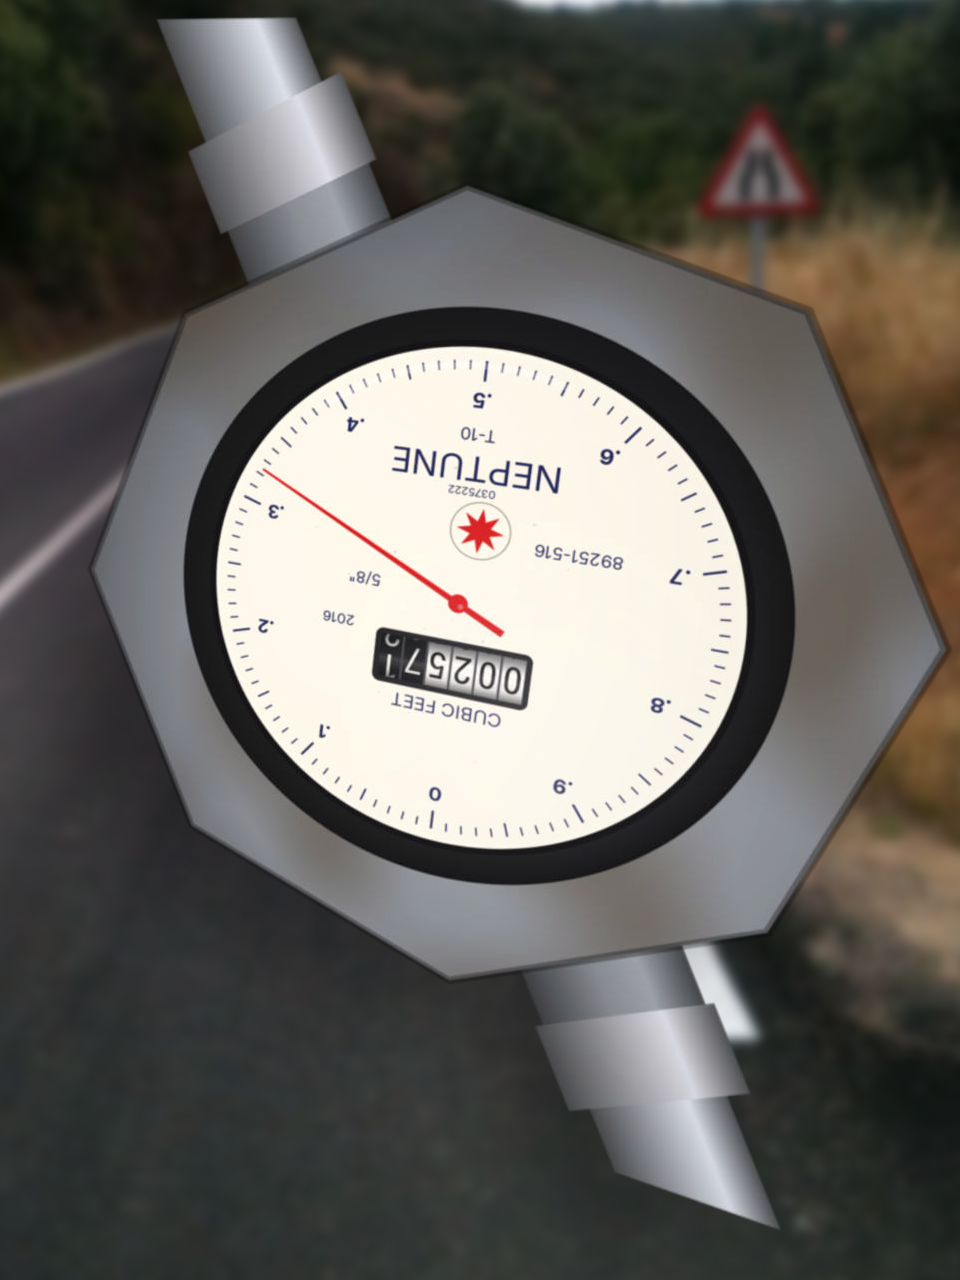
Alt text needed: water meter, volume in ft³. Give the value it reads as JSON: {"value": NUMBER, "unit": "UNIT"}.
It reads {"value": 2571.32, "unit": "ft³"}
